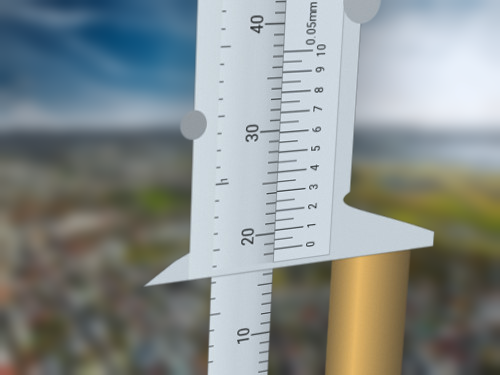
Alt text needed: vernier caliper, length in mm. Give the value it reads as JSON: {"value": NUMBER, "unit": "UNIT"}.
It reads {"value": 18.4, "unit": "mm"}
